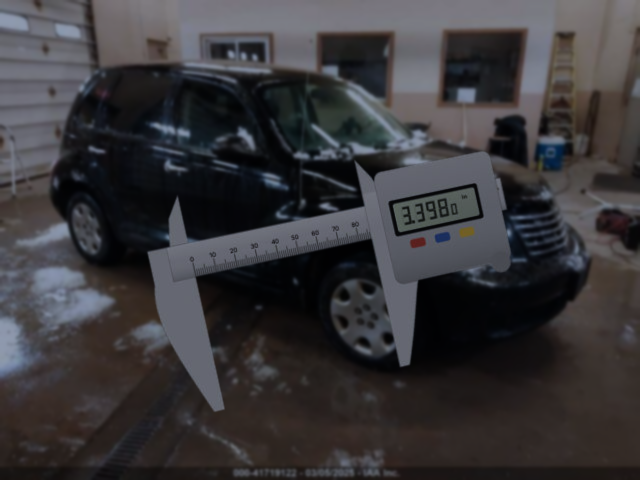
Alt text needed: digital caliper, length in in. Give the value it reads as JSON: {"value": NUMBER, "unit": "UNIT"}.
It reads {"value": 3.3980, "unit": "in"}
